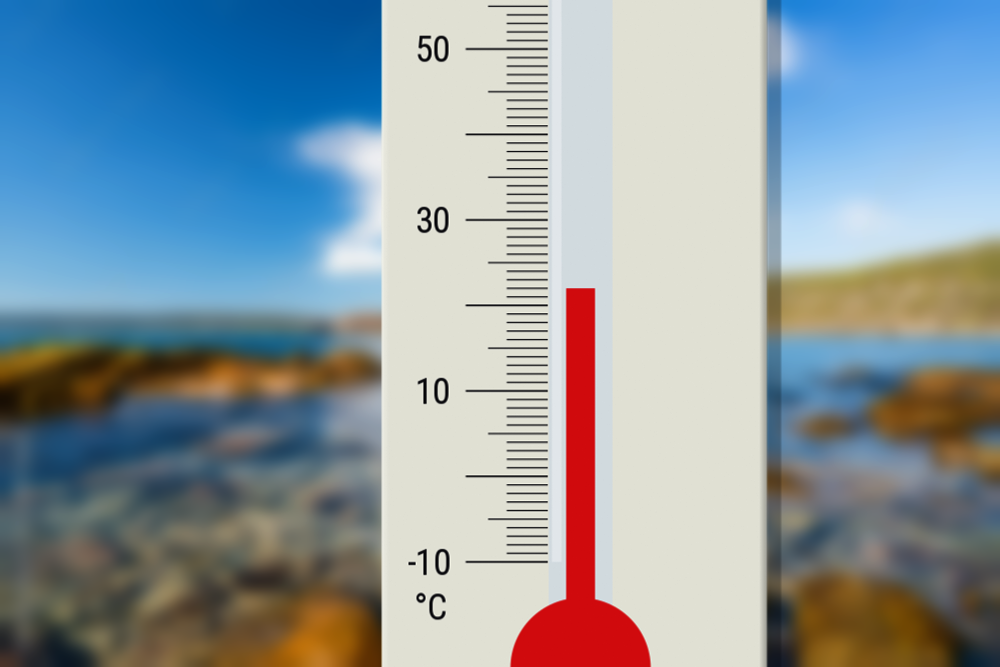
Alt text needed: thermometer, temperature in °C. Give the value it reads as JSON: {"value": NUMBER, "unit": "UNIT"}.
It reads {"value": 22, "unit": "°C"}
